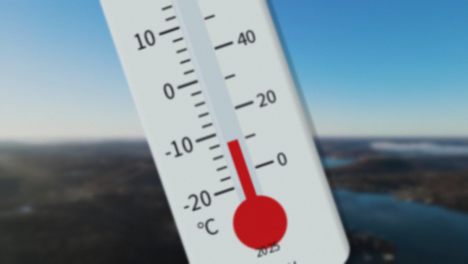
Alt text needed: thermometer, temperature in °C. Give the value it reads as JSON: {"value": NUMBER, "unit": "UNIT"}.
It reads {"value": -12, "unit": "°C"}
